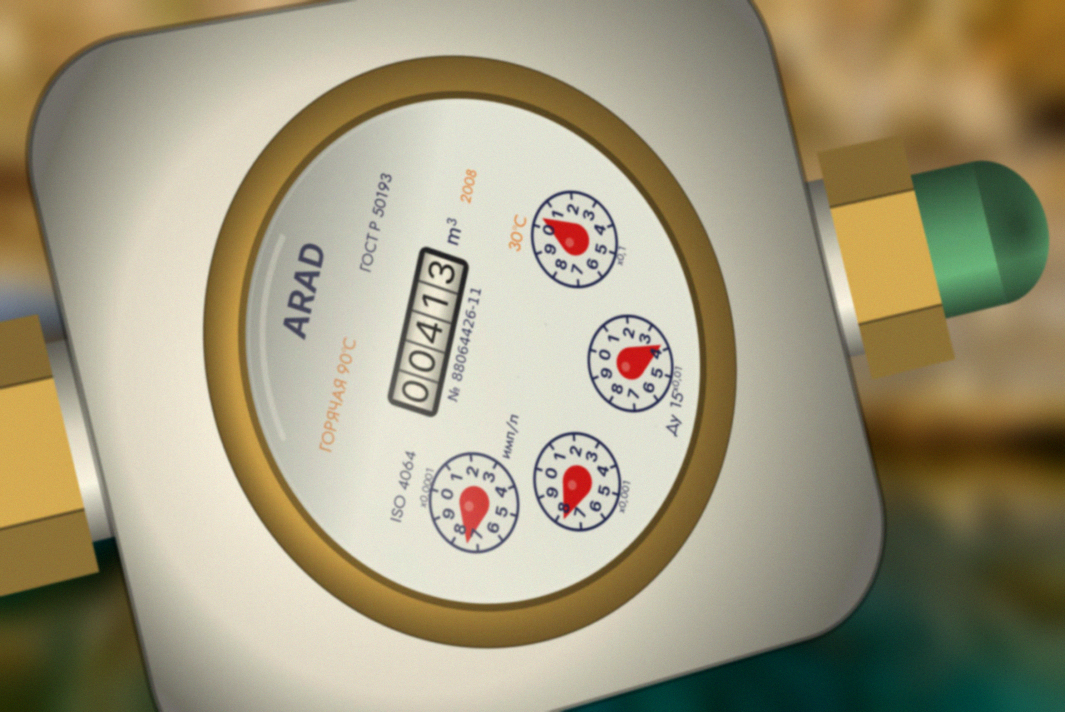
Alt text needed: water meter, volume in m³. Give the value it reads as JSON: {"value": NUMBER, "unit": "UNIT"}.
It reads {"value": 413.0377, "unit": "m³"}
